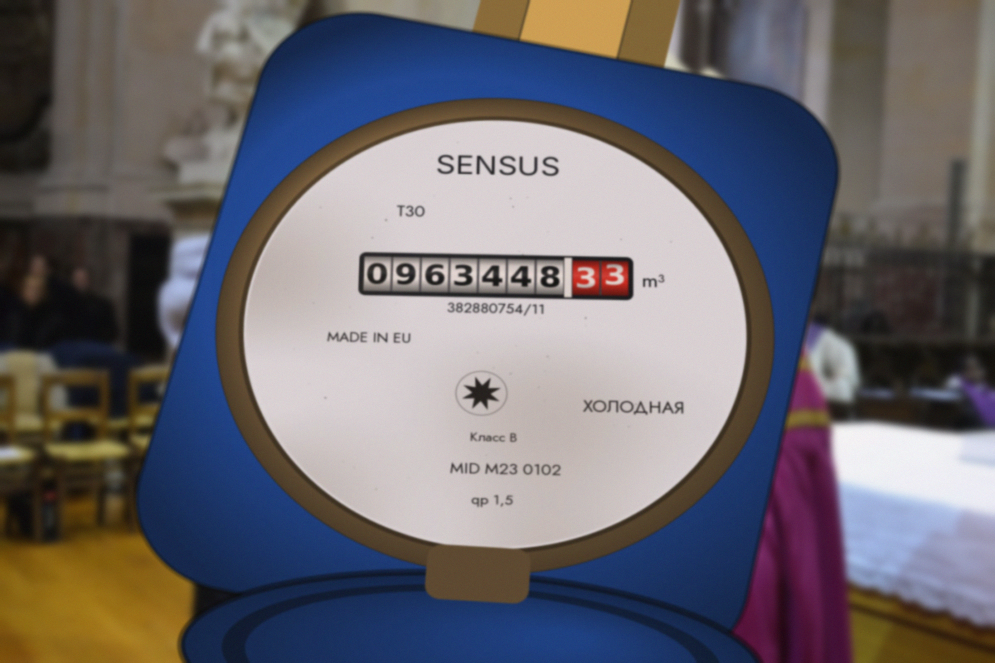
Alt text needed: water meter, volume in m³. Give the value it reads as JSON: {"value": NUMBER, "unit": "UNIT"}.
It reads {"value": 963448.33, "unit": "m³"}
